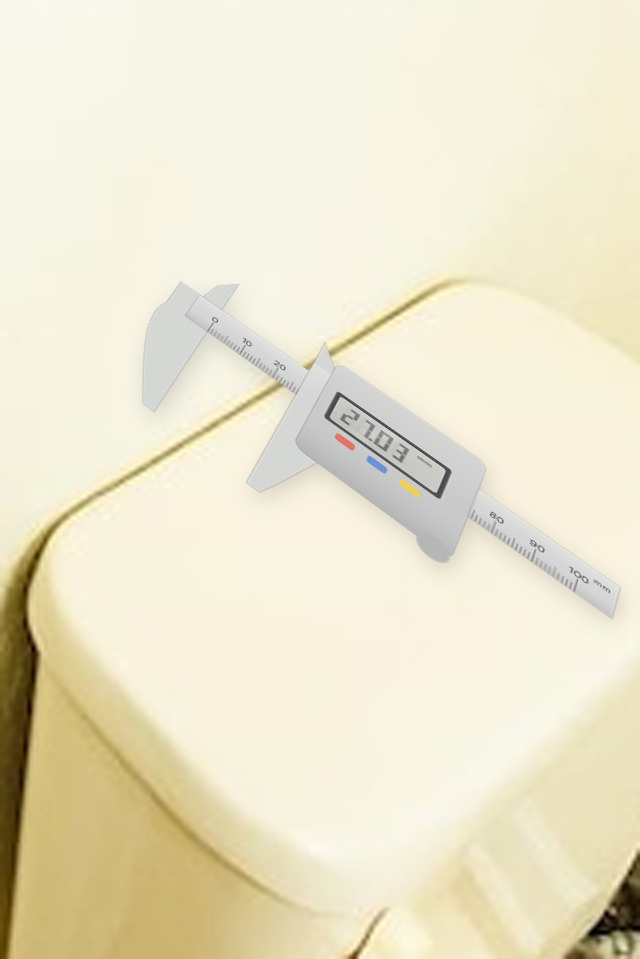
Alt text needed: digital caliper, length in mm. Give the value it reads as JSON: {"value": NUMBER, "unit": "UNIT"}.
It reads {"value": 27.03, "unit": "mm"}
